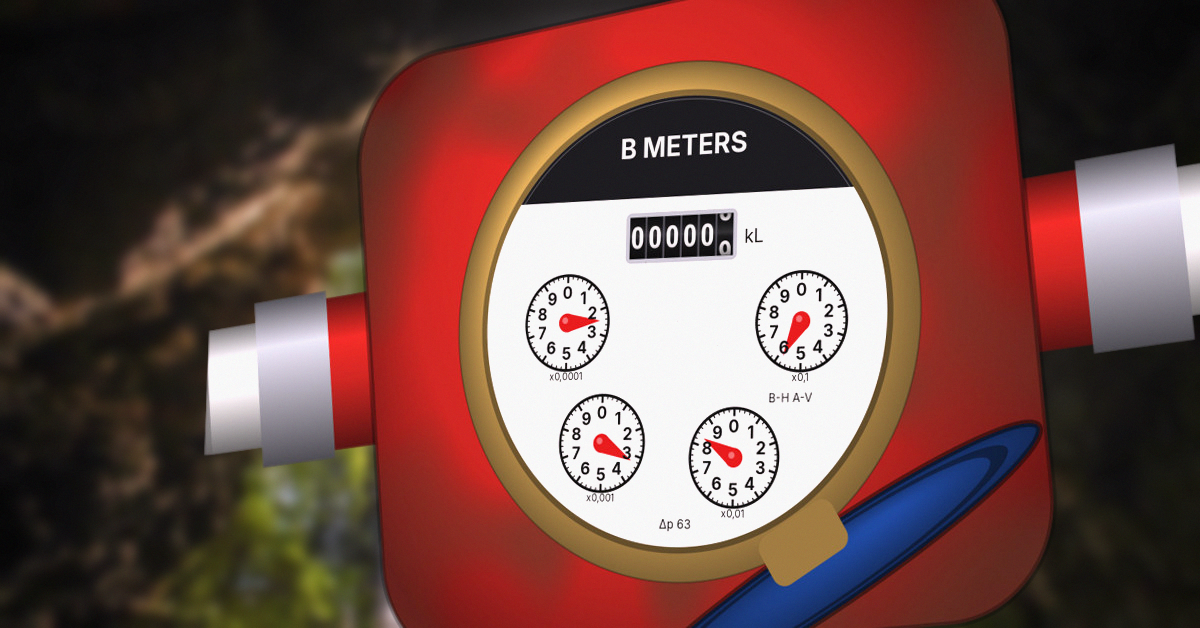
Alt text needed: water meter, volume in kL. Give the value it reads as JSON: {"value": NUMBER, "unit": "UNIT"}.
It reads {"value": 8.5832, "unit": "kL"}
